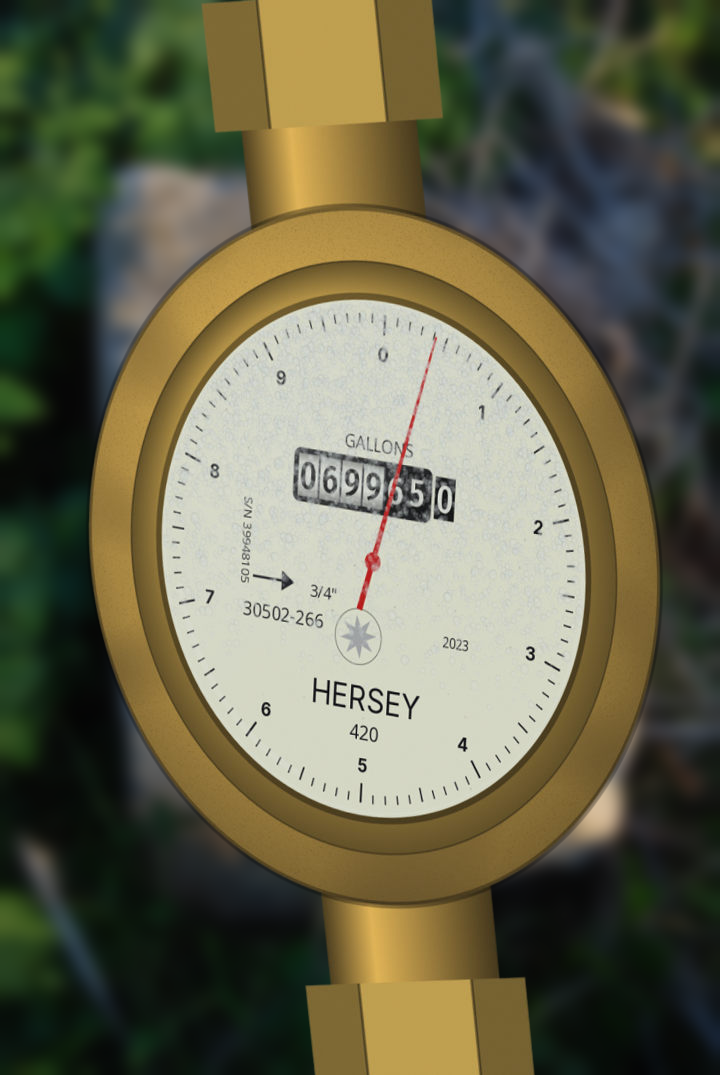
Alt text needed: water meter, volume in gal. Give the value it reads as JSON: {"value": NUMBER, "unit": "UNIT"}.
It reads {"value": 699650.4, "unit": "gal"}
